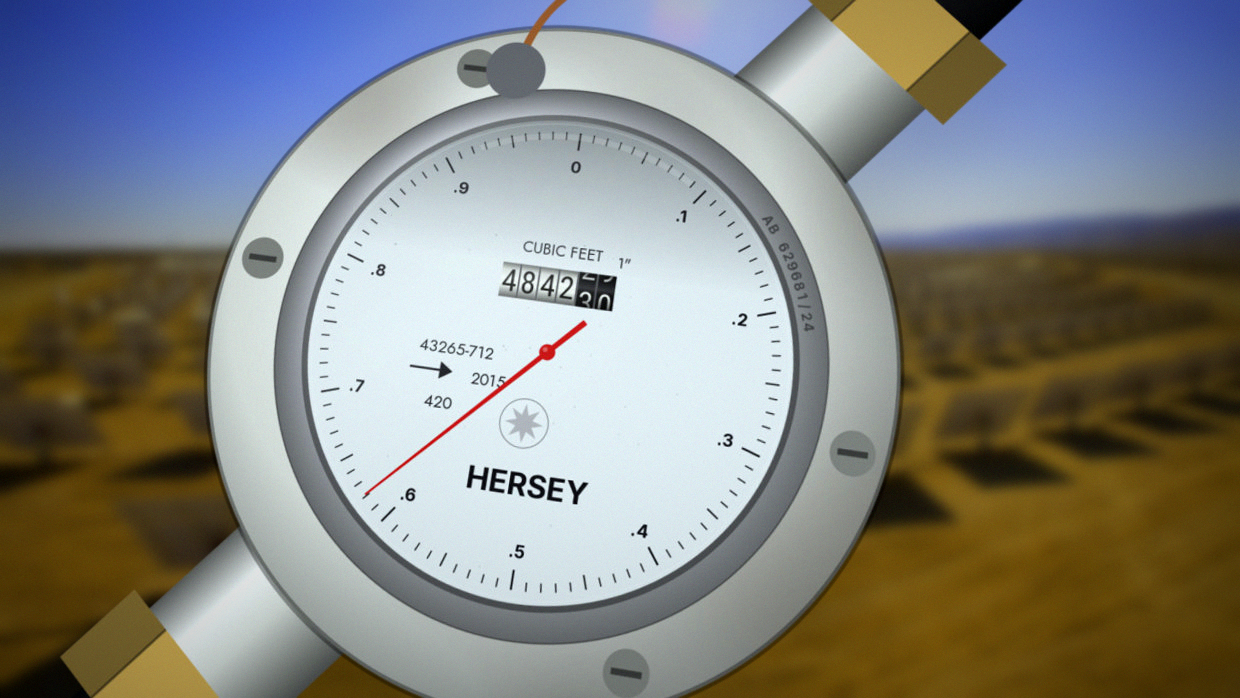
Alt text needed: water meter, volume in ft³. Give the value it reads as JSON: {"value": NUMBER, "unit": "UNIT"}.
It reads {"value": 484229.62, "unit": "ft³"}
